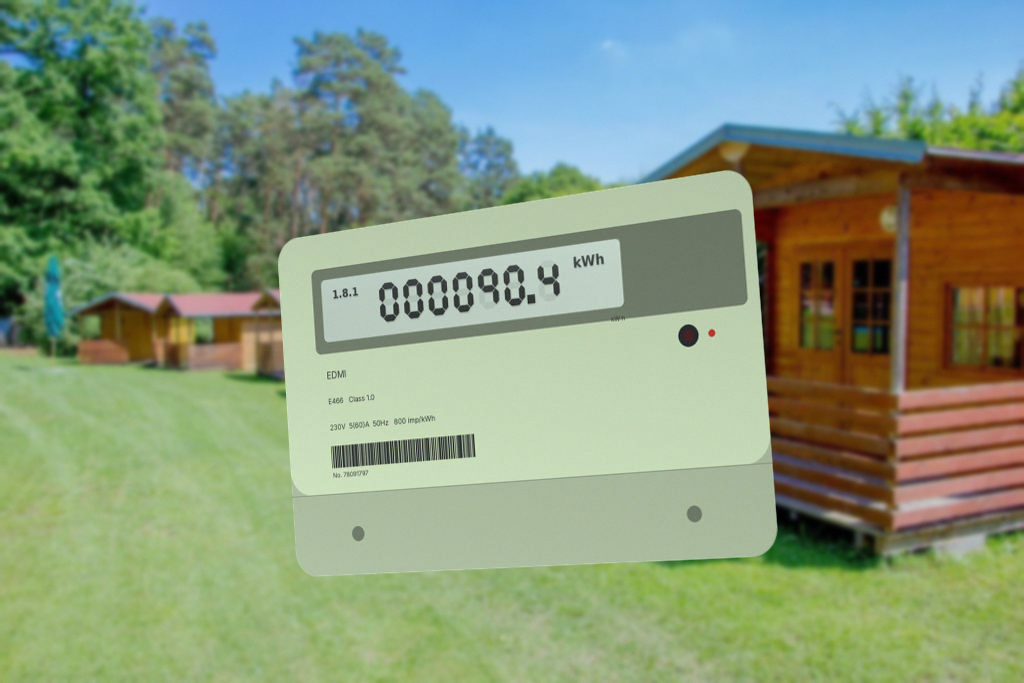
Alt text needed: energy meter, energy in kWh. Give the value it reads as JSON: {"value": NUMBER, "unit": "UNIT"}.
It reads {"value": 90.4, "unit": "kWh"}
